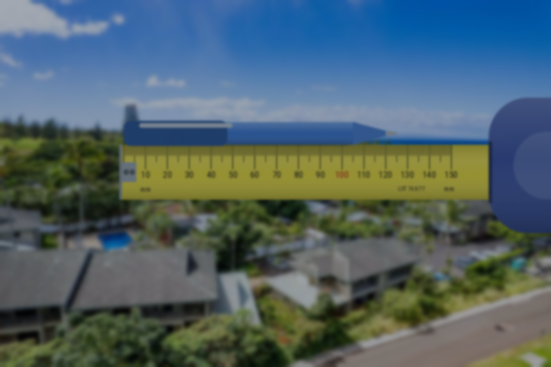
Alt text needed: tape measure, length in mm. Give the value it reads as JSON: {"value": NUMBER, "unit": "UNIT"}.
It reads {"value": 125, "unit": "mm"}
